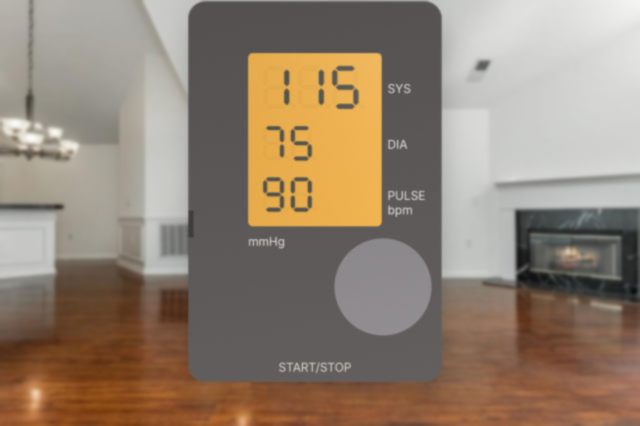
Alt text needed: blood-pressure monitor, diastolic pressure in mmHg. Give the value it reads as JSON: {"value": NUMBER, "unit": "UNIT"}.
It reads {"value": 75, "unit": "mmHg"}
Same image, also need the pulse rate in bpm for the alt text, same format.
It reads {"value": 90, "unit": "bpm"}
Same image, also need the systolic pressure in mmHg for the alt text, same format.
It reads {"value": 115, "unit": "mmHg"}
